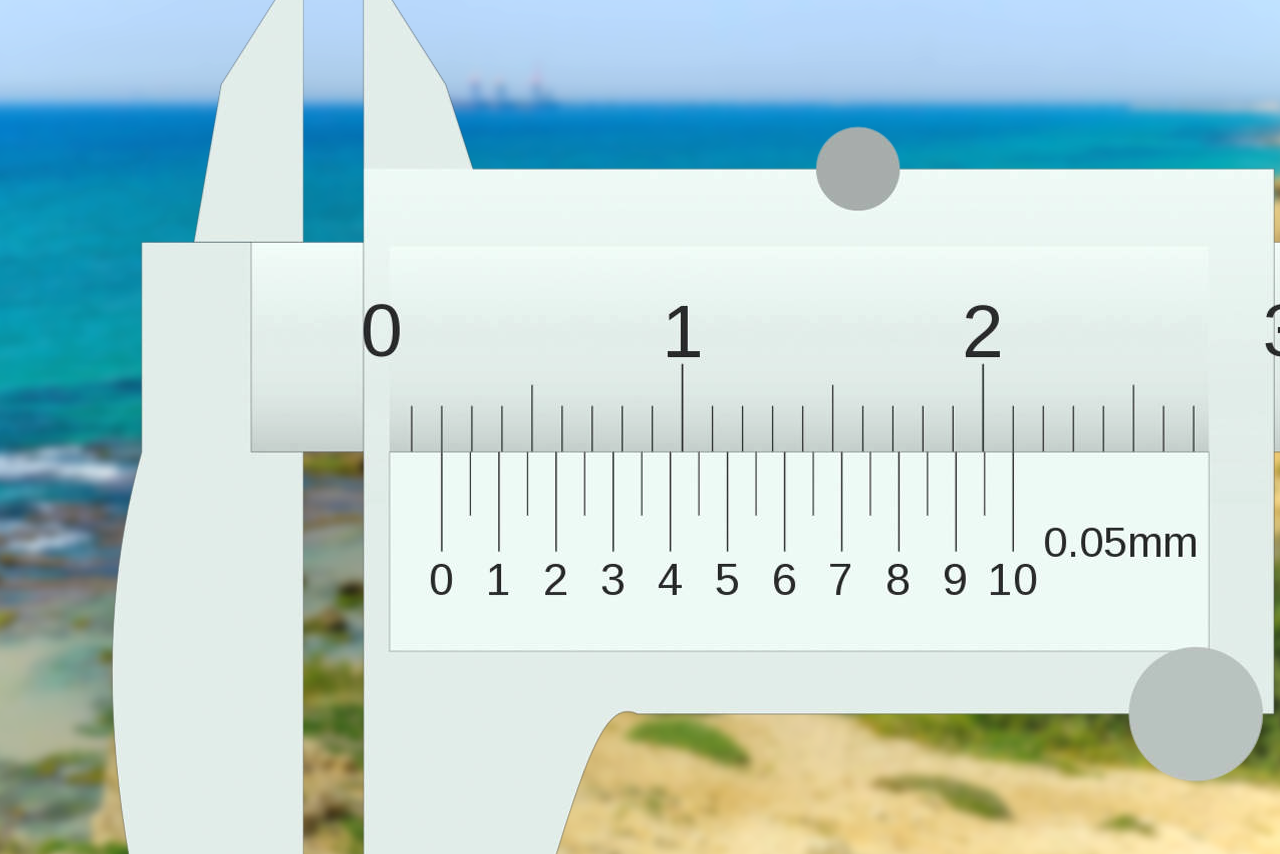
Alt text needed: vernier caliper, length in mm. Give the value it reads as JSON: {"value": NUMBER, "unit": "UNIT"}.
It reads {"value": 2.00, "unit": "mm"}
